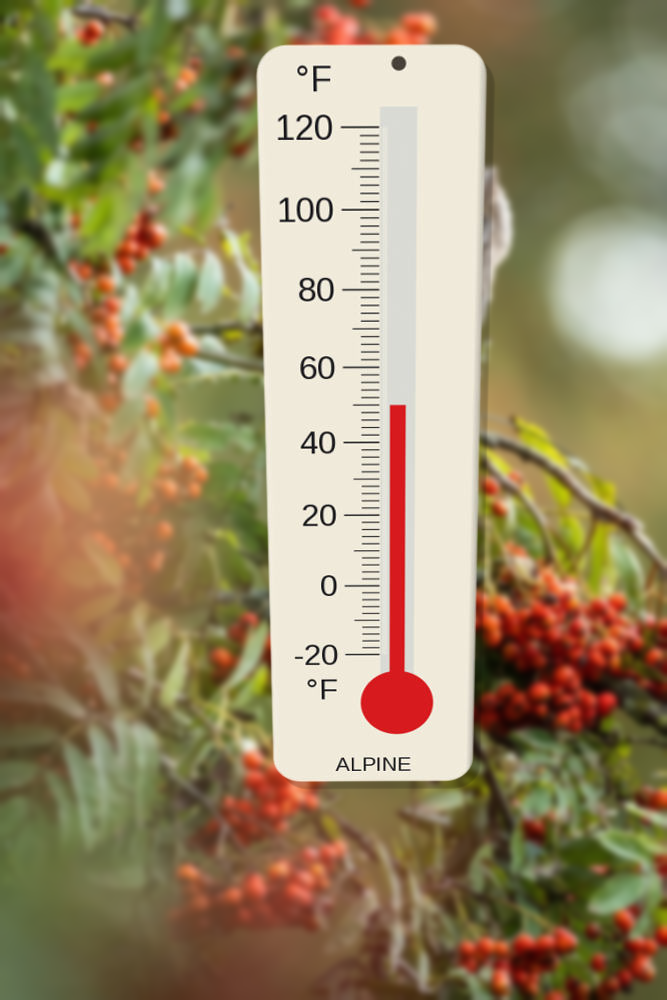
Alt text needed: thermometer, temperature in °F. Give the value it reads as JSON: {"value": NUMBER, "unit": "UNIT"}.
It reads {"value": 50, "unit": "°F"}
